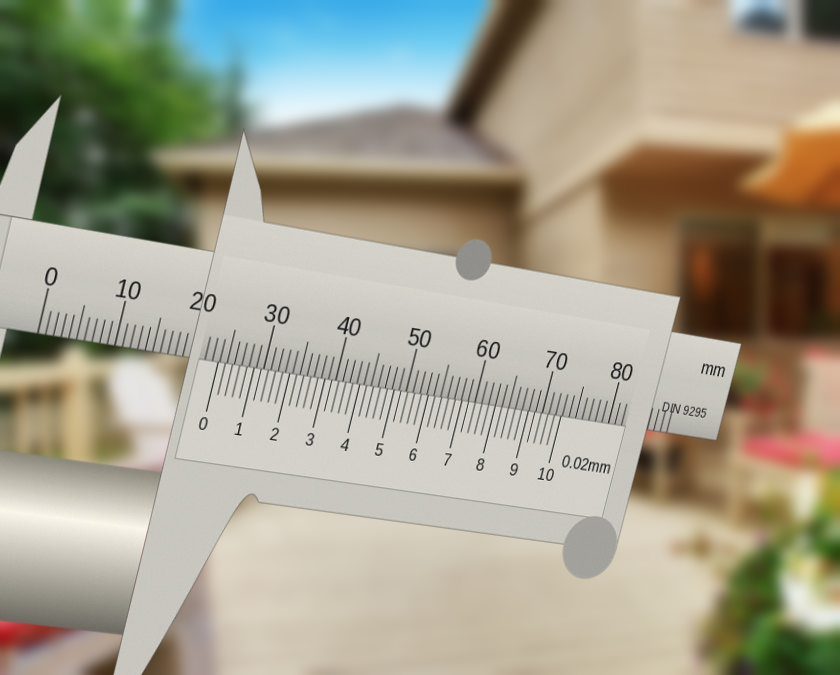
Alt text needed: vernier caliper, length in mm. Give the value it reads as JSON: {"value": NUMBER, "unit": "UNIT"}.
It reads {"value": 23.8, "unit": "mm"}
